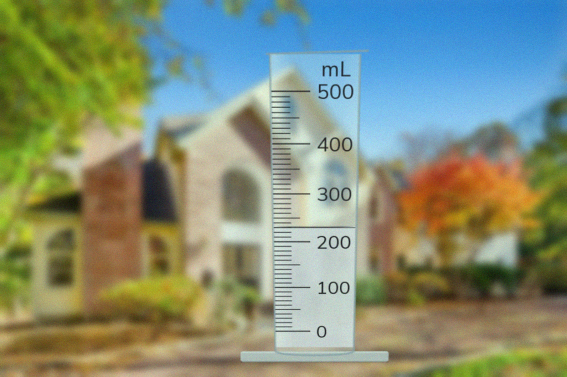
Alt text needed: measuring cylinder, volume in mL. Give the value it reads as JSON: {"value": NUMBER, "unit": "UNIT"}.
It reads {"value": 230, "unit": "mL"}
